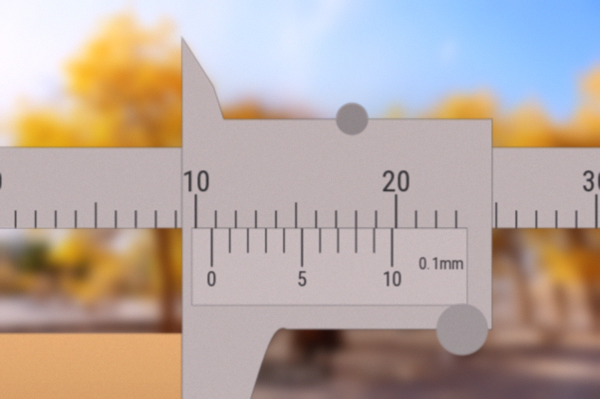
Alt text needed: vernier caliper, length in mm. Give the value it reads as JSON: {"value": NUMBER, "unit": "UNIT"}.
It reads {"value": 10.8, "unit": "mm"}
